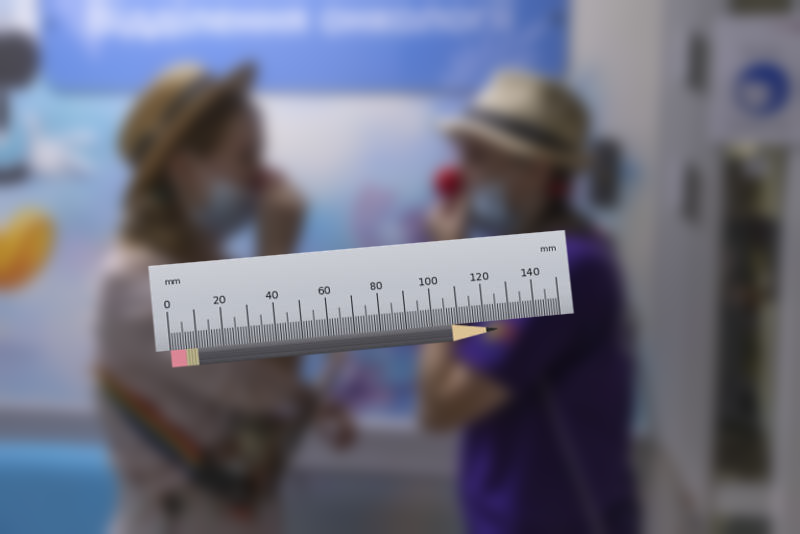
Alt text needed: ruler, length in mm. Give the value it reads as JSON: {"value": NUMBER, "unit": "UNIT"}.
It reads {"value": 125, "unit": "mm"}
